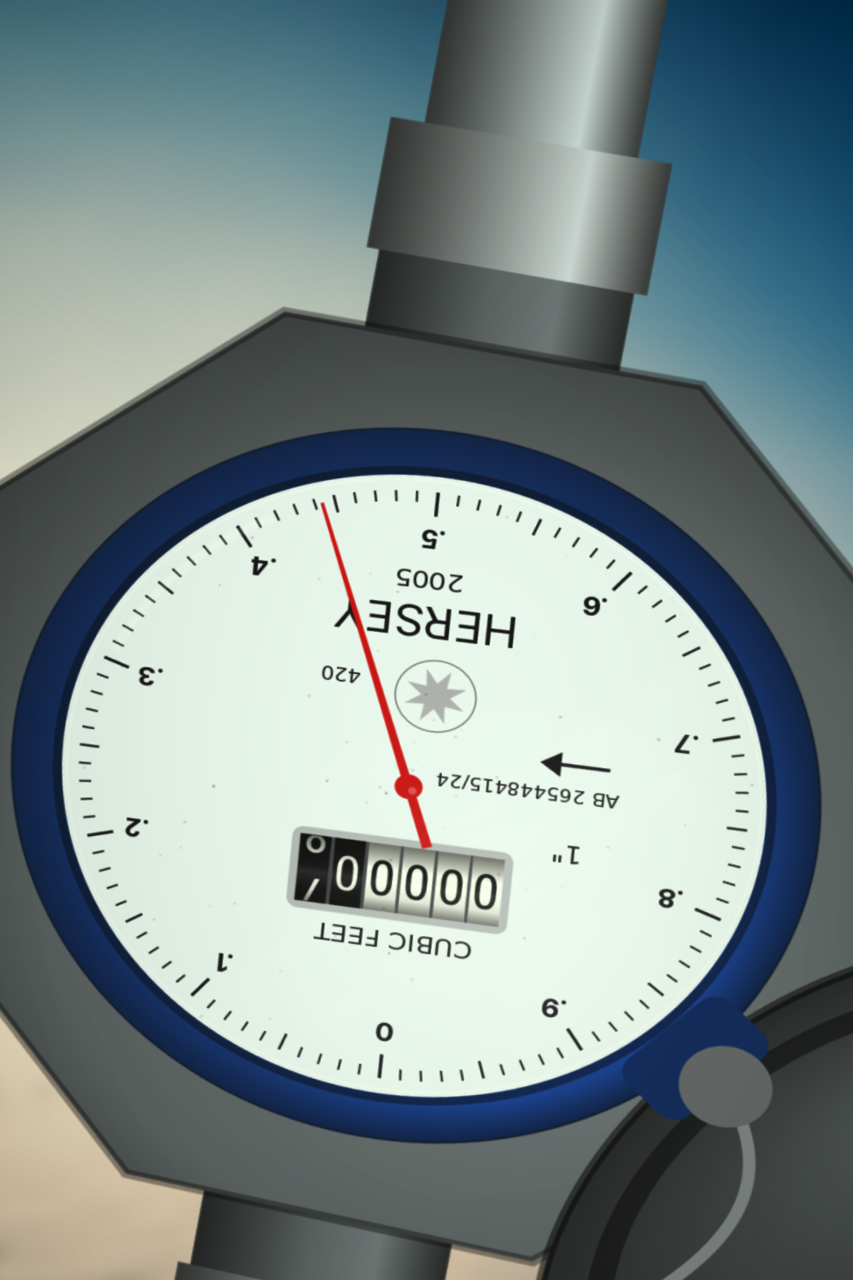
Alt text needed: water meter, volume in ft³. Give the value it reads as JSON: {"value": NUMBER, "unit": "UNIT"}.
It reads {"value": 7.44, "unit": "ft³"}
